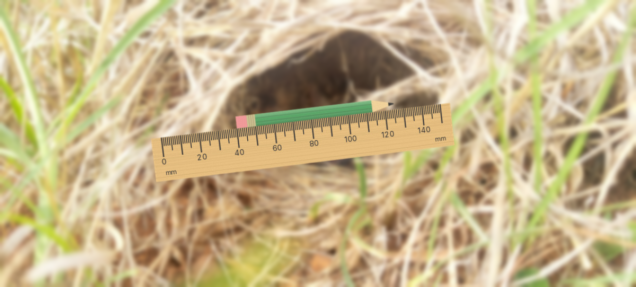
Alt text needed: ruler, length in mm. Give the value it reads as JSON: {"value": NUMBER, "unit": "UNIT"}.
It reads {"value": 85, "unit": "mm"}
